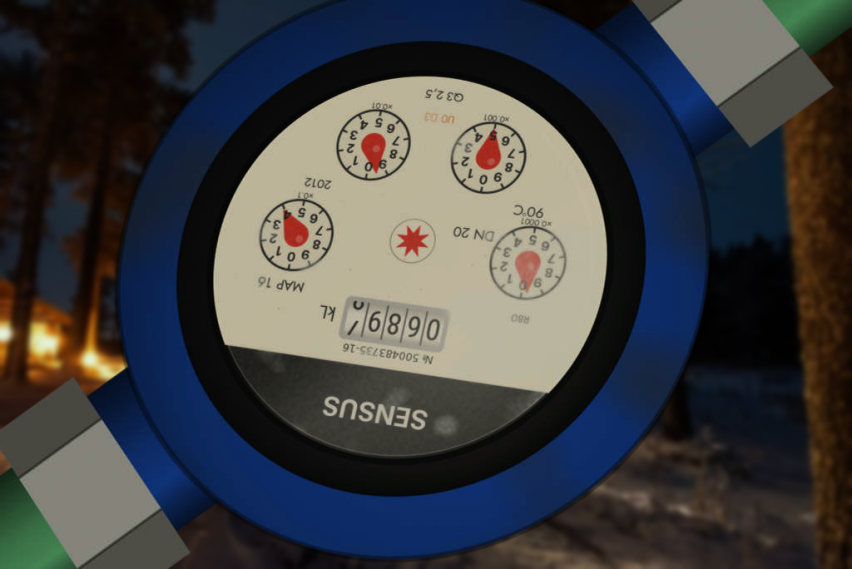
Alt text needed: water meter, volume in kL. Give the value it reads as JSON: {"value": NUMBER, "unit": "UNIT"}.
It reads {"value": 6897.3949, "unit": "kL"}
